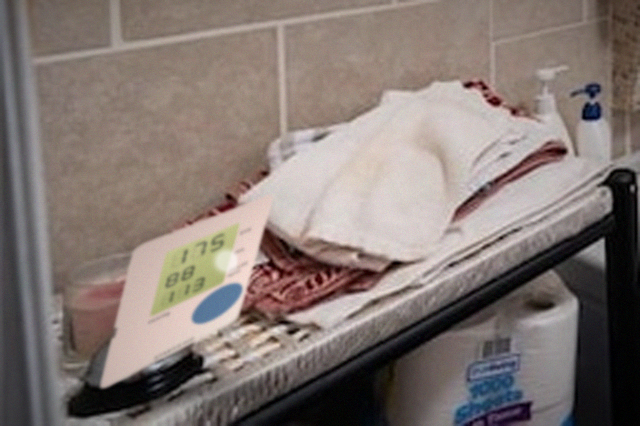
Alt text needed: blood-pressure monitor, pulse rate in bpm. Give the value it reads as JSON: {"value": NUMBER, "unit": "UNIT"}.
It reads {"value": 113, "unit": "bpm"}
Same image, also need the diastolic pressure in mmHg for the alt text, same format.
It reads {"value": 88, "unit": "mmHg"}
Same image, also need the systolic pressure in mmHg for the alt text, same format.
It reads {"value": 175, "unit": "mmHg"}
